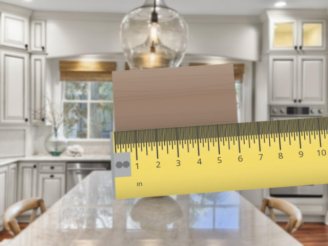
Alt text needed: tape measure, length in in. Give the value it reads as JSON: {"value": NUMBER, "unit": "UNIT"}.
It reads {"value": 6, "unit": "in"}
